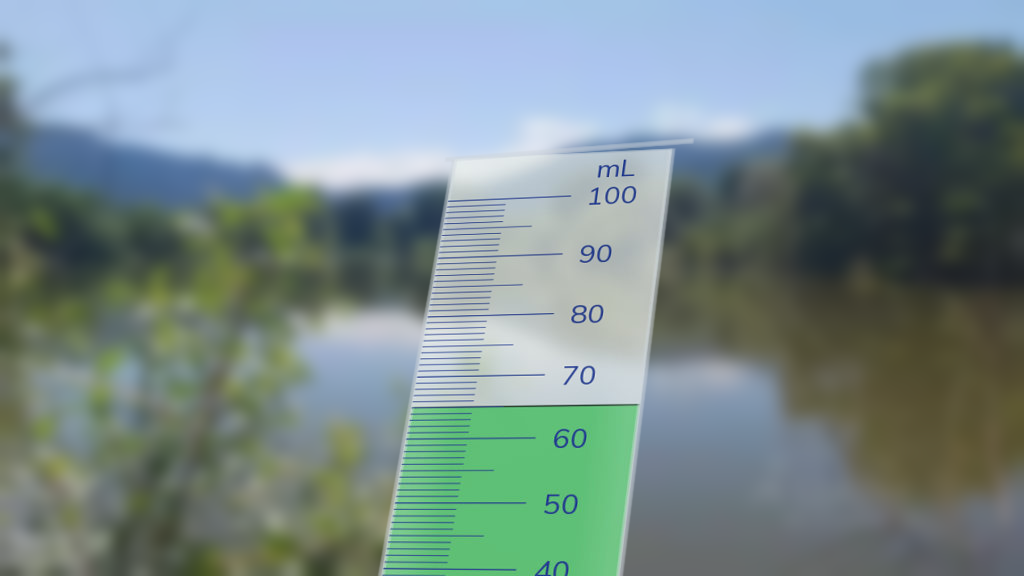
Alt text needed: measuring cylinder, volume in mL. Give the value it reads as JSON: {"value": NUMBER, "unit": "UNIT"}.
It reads {"value": 65, "unit": "mL"}
